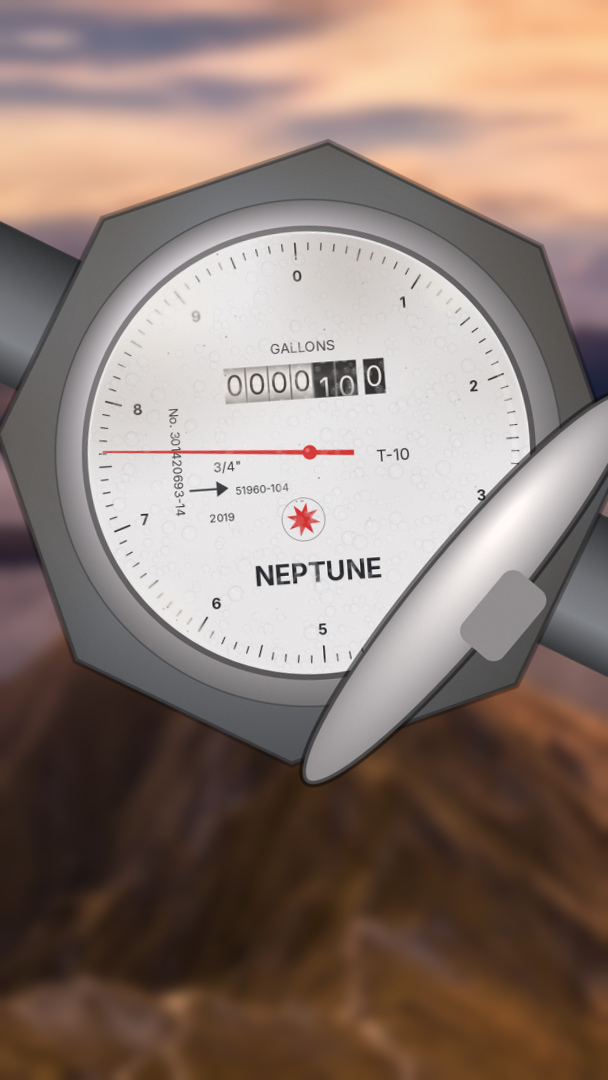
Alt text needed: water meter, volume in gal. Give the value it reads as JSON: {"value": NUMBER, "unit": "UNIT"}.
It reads {"value": 97.6, "unit": "gal"}
